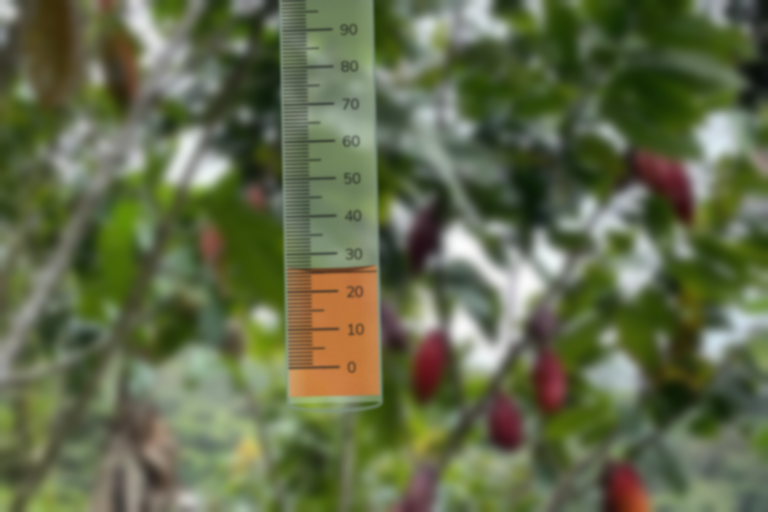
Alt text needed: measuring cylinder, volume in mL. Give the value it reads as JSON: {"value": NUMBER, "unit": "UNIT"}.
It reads {"value": 25, "unit": "mL"}
